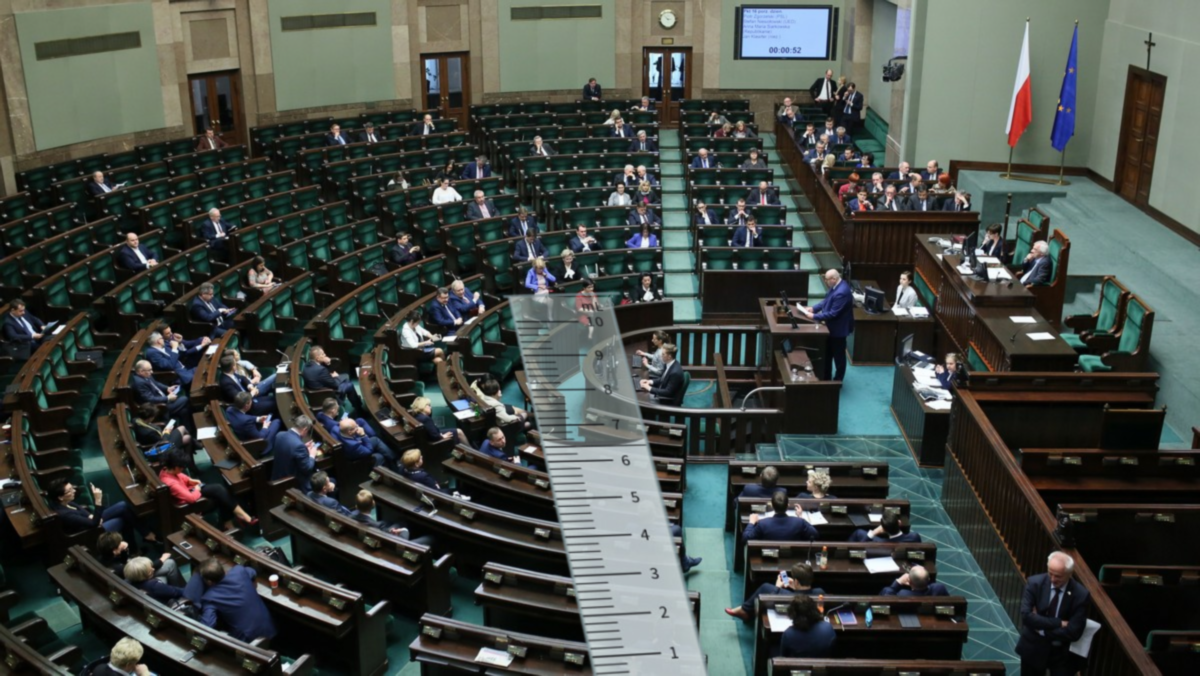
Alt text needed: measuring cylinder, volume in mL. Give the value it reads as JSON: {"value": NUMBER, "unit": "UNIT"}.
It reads {"value": 6.4, "unit": "mL"}
